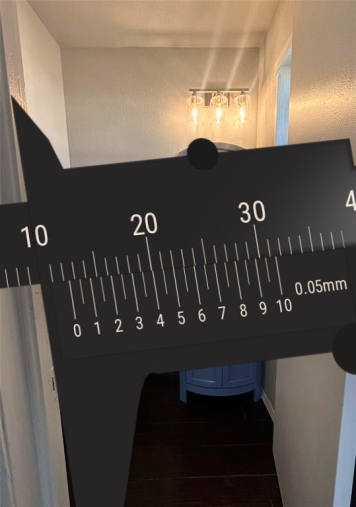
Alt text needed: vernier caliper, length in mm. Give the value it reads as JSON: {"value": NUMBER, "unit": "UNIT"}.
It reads {"value": 12.5, "unit": "mm"}
